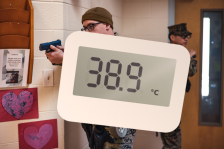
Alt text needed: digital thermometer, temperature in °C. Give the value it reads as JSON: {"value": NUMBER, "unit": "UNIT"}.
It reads {"value": 38.9, "unit": "°C"}
